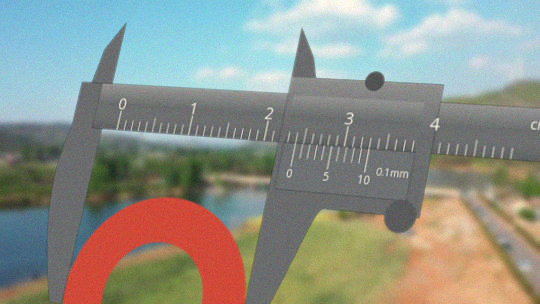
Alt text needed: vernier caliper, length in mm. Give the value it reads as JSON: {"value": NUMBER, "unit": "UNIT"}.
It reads {"value": 24.0, "unit": "mm"}
